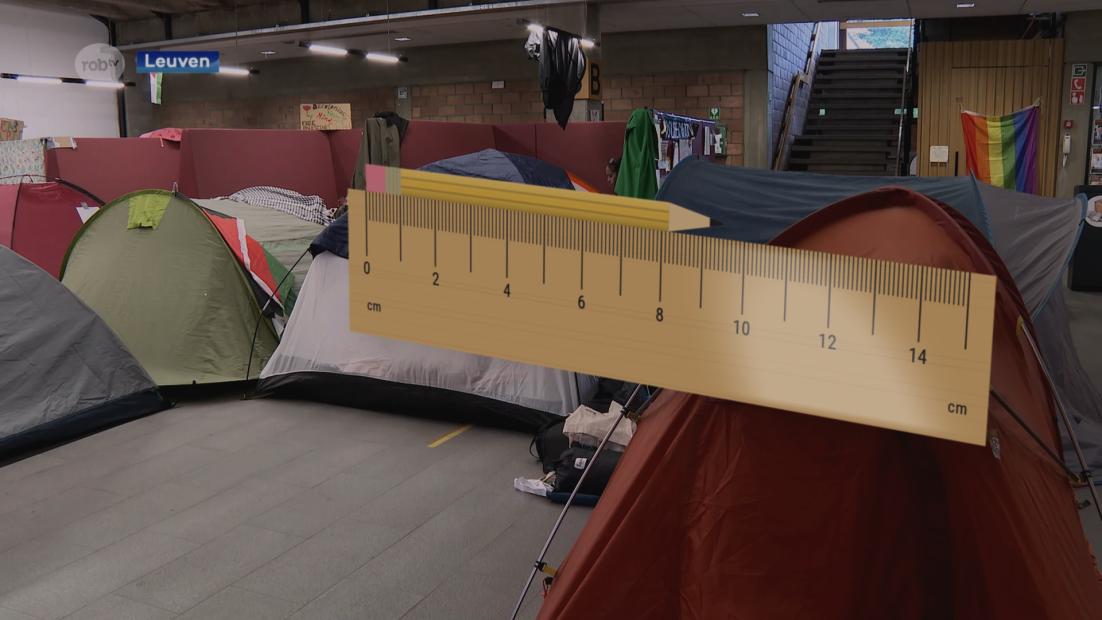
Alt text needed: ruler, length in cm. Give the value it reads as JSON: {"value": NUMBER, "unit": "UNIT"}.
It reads {"value": 9.5, "unit": "cm"}
